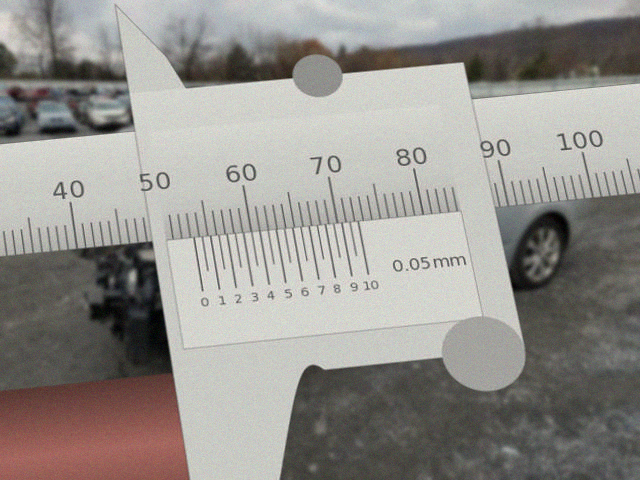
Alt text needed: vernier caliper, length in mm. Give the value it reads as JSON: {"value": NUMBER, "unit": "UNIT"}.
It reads {"value": 53.4, "unit": "mm"}
